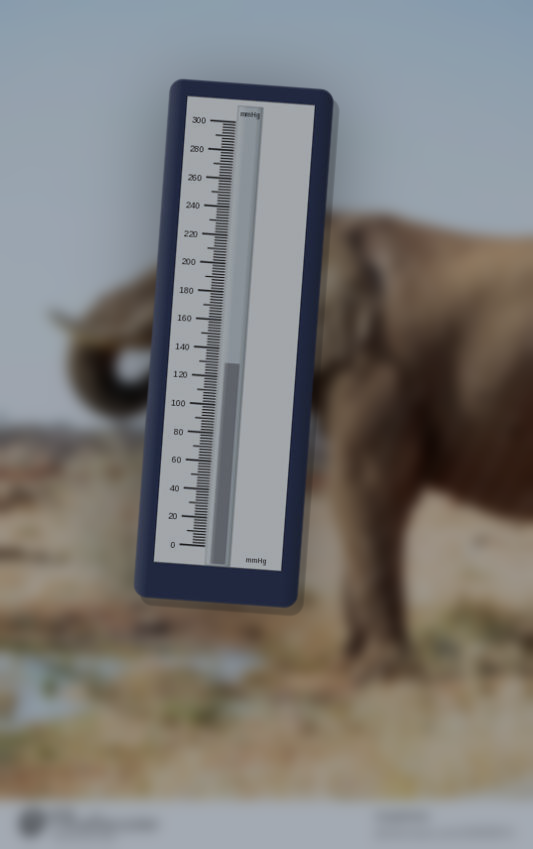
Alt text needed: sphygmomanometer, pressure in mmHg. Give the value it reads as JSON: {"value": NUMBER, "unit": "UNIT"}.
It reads {"value": 130, "unit": "mmHg"}
